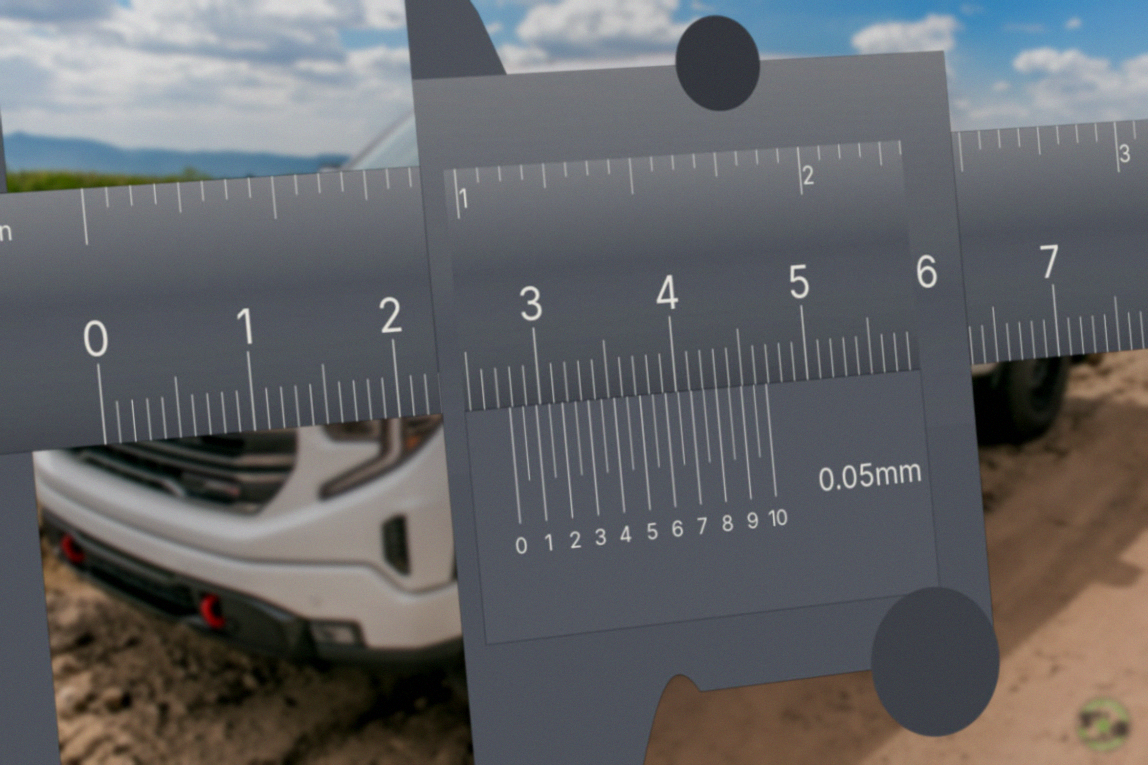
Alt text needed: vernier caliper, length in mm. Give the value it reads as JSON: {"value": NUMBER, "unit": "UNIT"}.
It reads {"value": 27.8, "unit": "mm"}
